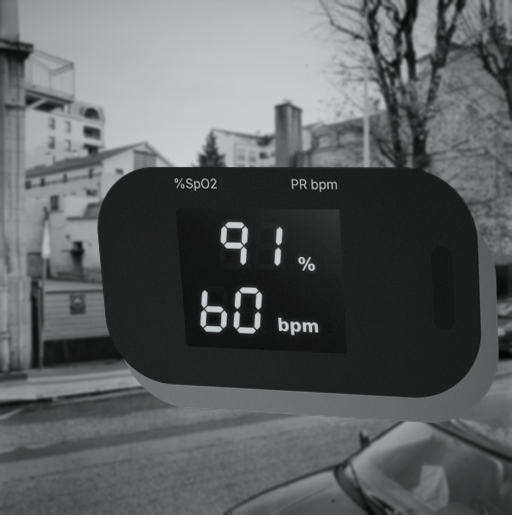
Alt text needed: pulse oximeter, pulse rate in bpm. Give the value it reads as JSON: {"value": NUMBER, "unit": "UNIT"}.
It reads {"value": 60, "unit": "bpm"}
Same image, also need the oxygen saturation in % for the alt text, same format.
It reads {"value": 91, "unit": "%"}
